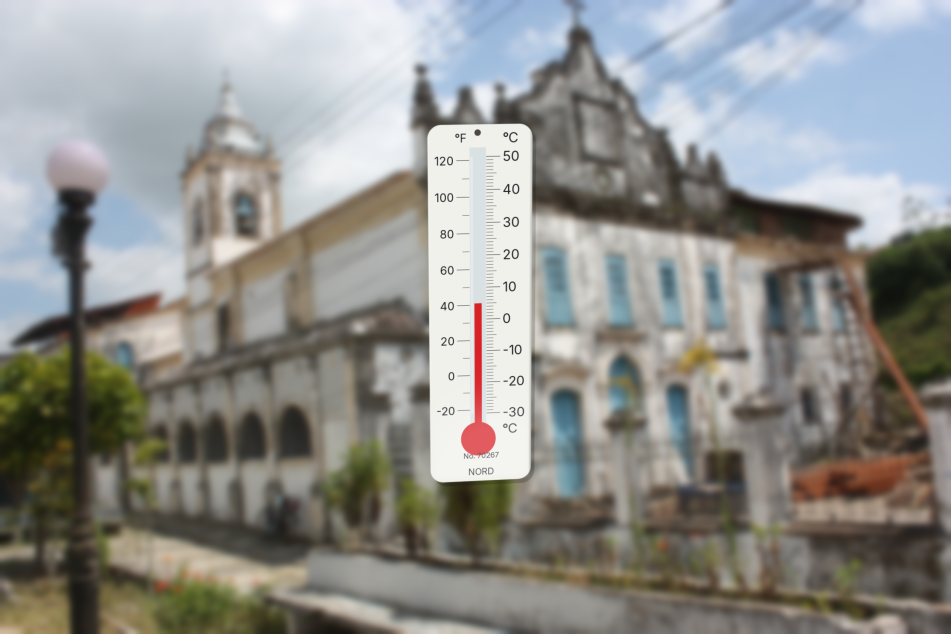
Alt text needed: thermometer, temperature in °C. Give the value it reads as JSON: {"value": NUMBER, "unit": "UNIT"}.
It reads {"value": 5, "unit": "°C"}
